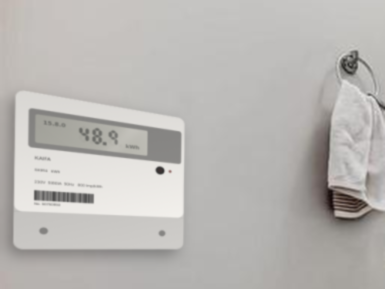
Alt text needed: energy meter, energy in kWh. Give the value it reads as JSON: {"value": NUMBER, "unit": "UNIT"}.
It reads {"value": 48.9, "unit": "kWh"}
